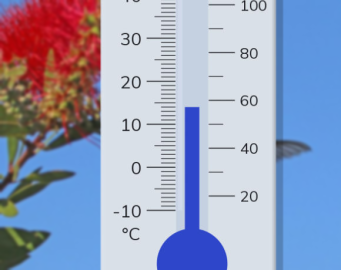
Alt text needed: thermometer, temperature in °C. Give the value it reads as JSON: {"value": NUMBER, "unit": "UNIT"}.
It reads {"value": 14, "unit": "°C"}
